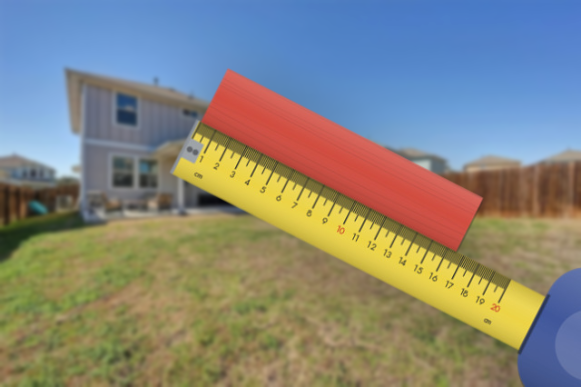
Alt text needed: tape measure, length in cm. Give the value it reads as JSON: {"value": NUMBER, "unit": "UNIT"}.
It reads {"value": 16.5, "unit": "cm"}
